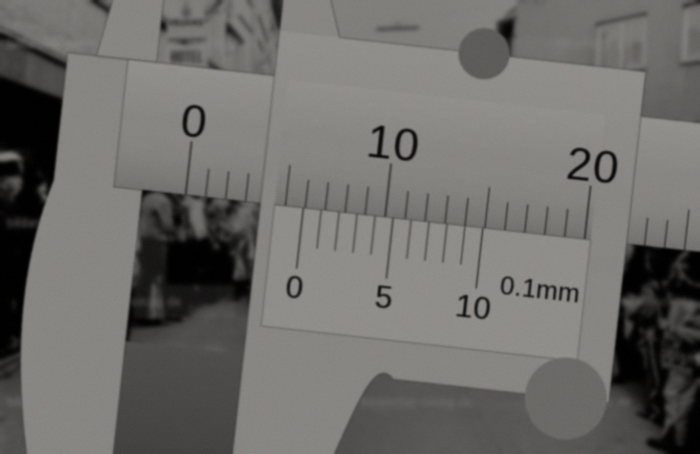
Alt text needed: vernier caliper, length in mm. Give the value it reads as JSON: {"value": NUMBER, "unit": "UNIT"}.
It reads {"value": 5.9, "unit": "mm"}
